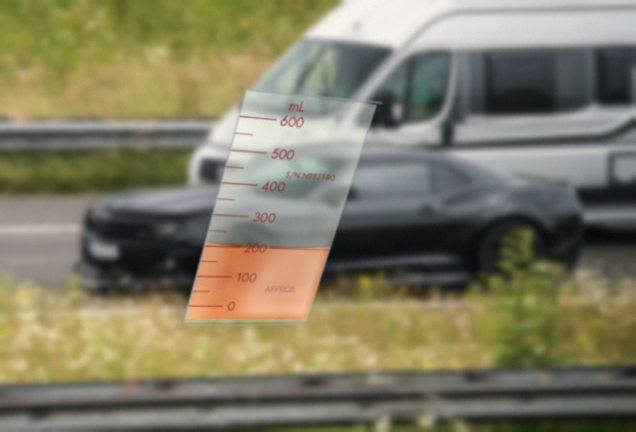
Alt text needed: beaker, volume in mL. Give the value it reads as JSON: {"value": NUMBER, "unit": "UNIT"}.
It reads {"value": 200, "unit": "mL"}
